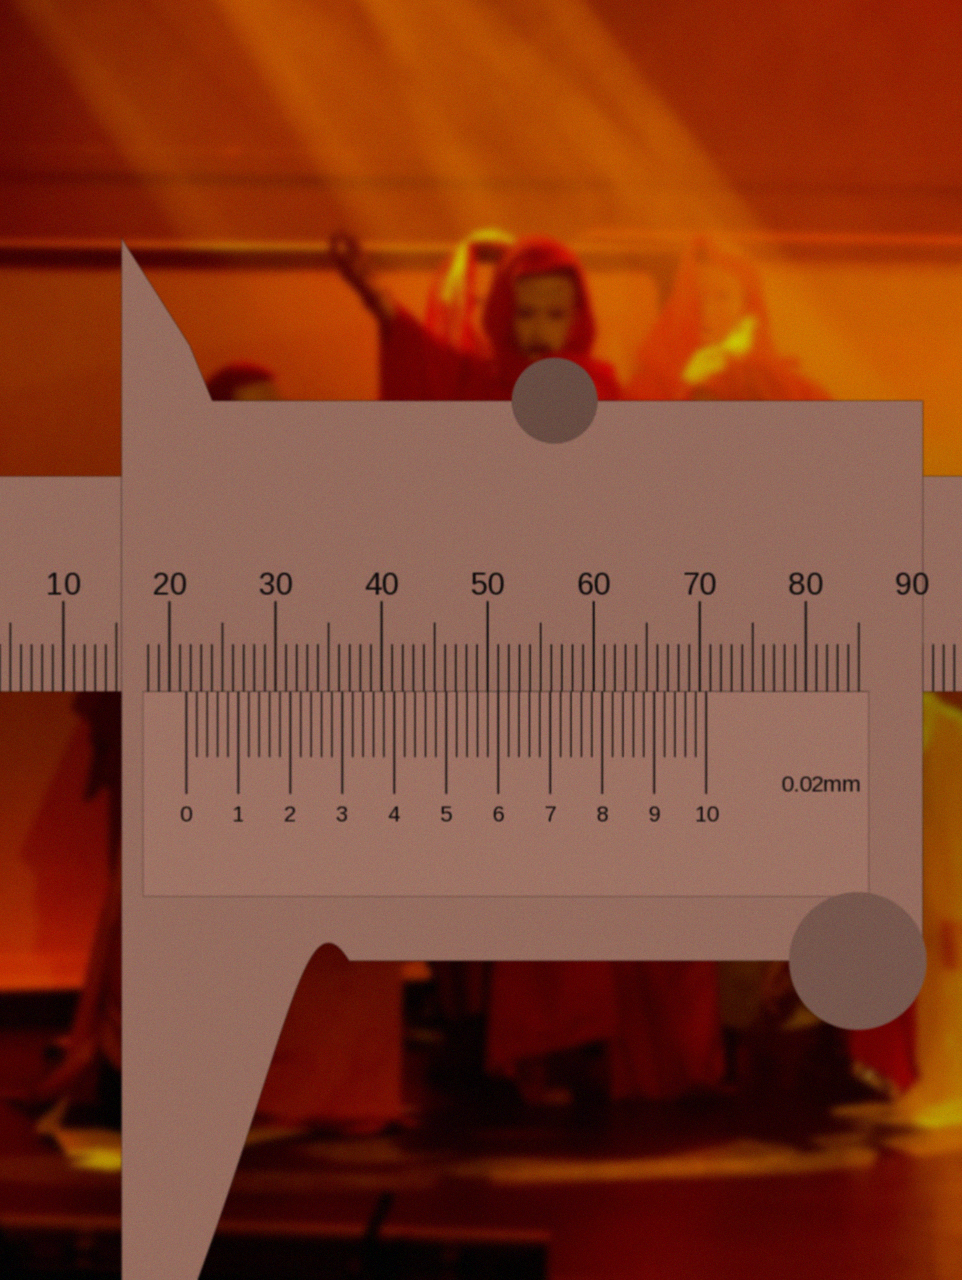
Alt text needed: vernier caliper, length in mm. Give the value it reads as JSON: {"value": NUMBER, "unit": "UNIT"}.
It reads {"value": 21.6, "unit": "mm"}
